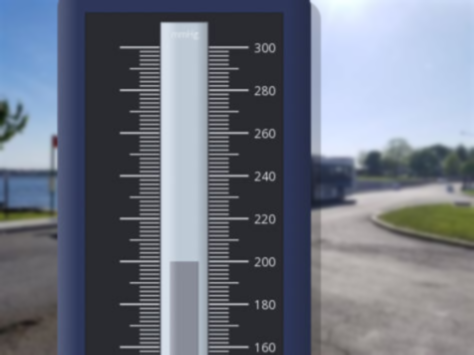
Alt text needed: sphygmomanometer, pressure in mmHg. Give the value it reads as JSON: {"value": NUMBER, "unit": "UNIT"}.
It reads {"value": 200, "unit": "mmHg"}
